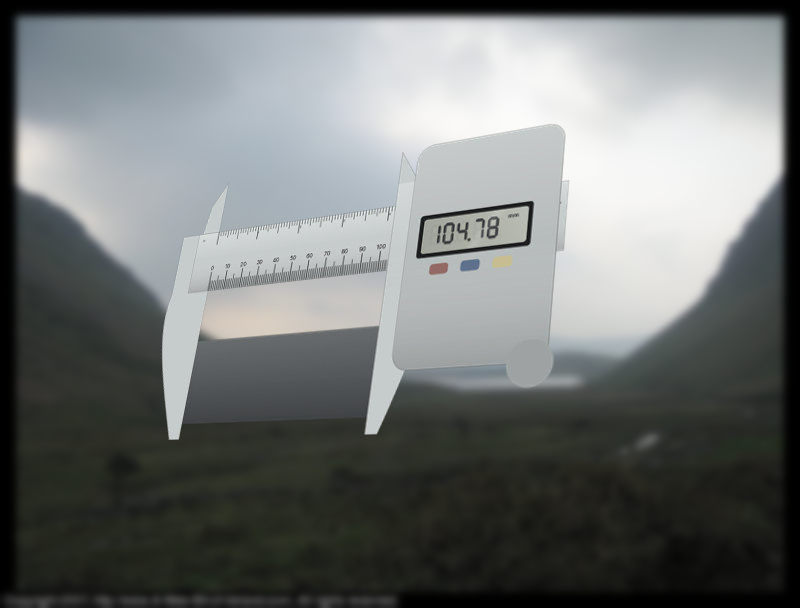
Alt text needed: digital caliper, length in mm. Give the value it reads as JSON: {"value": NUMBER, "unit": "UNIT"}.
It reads {"value": 104.78, "unit": "mm"}
